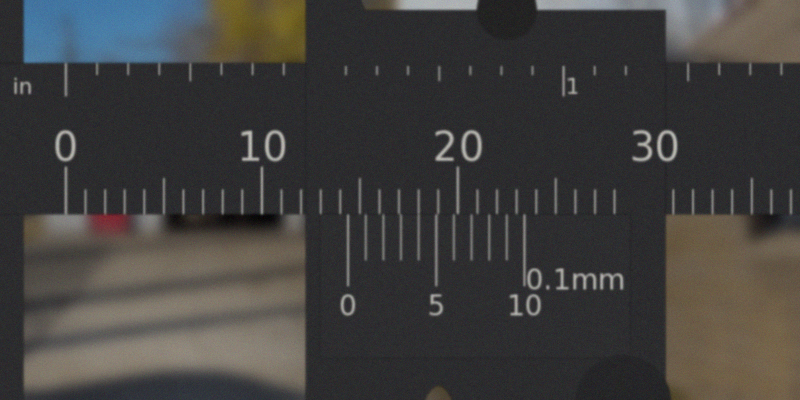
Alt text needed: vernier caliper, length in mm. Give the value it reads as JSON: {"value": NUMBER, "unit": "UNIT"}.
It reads {"value": 14.4, "unit": "mm"}
